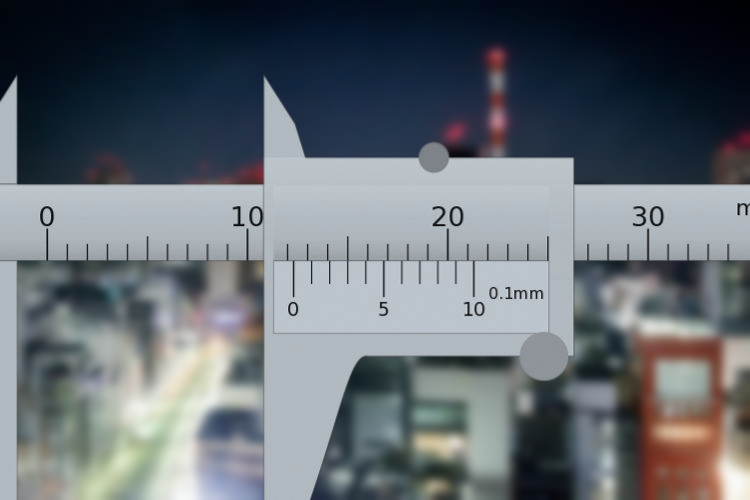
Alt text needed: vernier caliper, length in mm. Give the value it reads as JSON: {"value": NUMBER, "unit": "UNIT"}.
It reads {"value": 12.3, "unit": "mm"}
